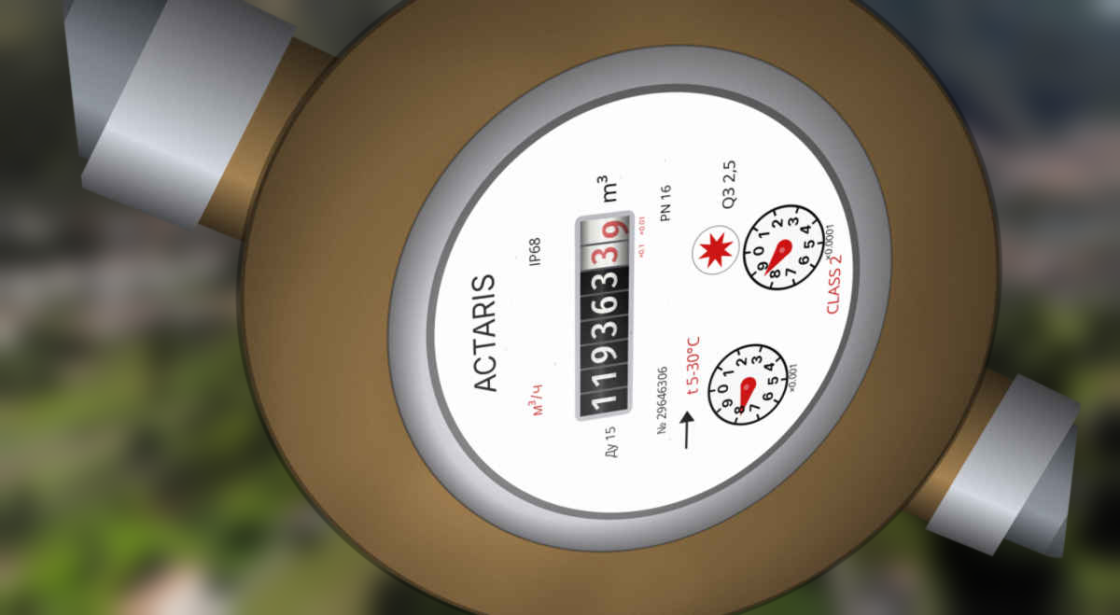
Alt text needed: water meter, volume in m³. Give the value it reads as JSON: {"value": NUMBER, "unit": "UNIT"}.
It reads {"value": 119363.3878, "unit": "m³"}
